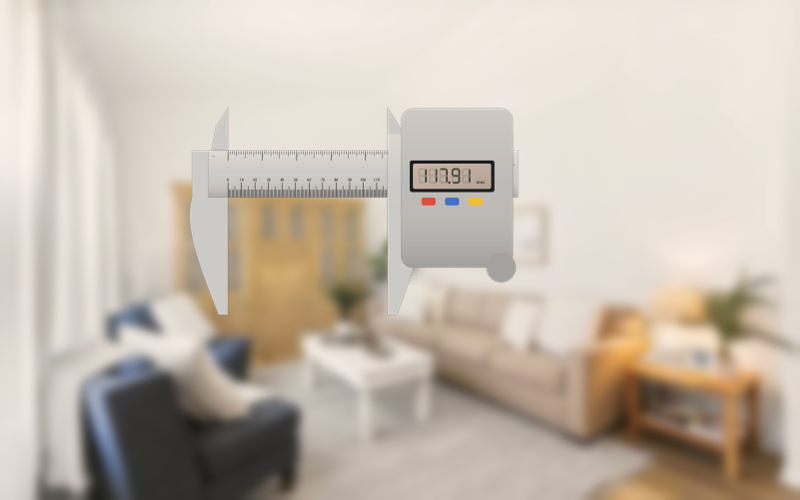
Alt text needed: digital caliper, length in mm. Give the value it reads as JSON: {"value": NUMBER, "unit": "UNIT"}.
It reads {"value": 117.91, "unit": "mm"}
